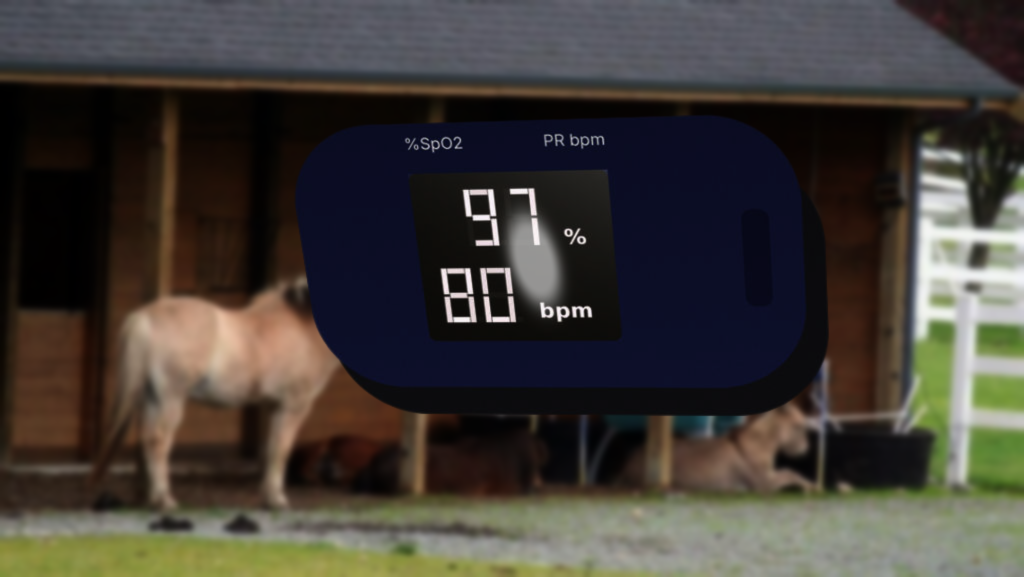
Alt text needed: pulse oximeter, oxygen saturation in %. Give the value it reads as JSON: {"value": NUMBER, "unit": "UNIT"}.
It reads {"value": 97, "unit": "%"}
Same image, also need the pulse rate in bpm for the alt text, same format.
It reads {"value": 80, "unit": "bpm"}
